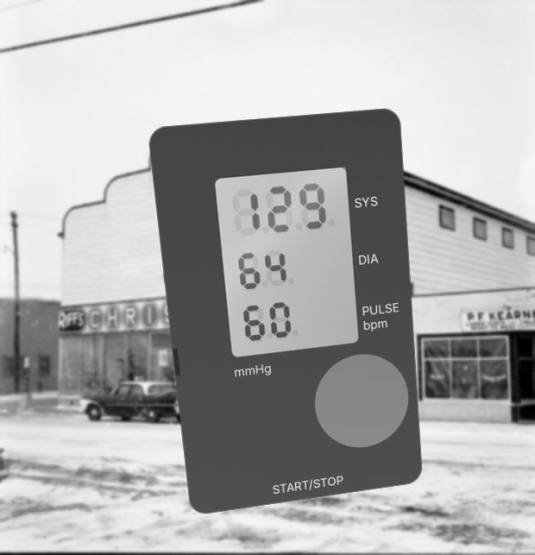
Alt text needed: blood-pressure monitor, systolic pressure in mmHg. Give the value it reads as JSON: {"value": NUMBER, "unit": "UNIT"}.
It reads {"value": 129, "unit": "mmHg"}
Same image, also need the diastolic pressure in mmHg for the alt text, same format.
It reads {"value": 64, "unit": "mmHg"}
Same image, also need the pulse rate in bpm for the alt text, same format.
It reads {"value": 60, "unit": "bpm"}
